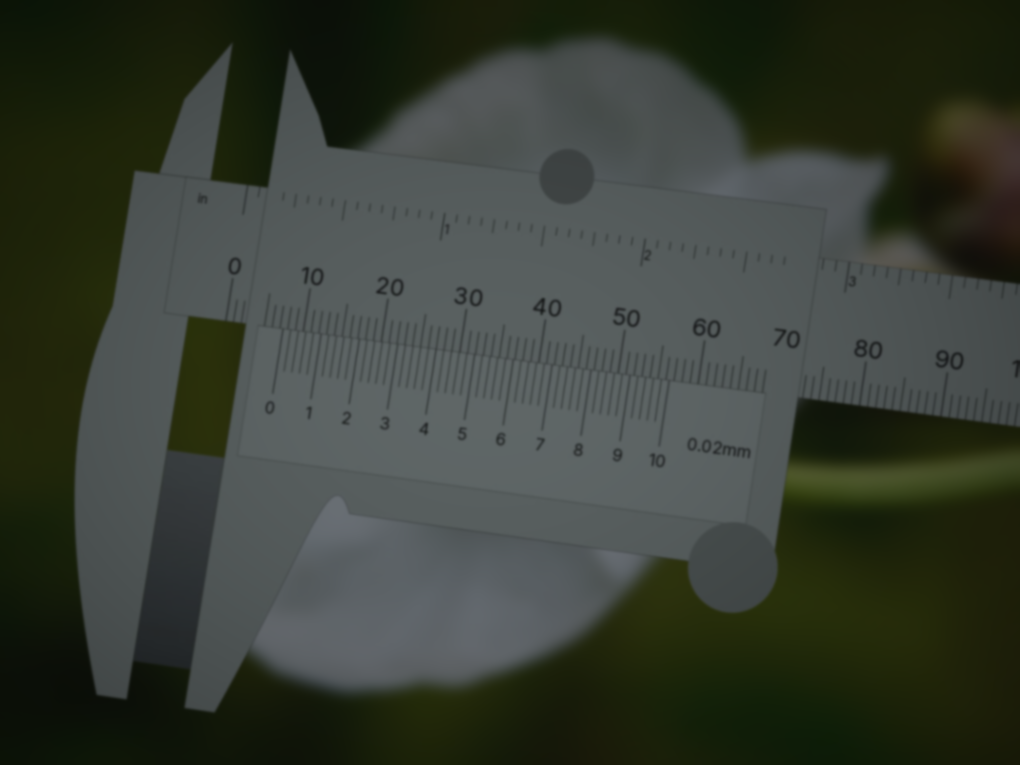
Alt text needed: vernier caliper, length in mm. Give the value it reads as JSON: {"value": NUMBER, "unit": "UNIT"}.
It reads {"value": 7.4, "unit": "mm"}
